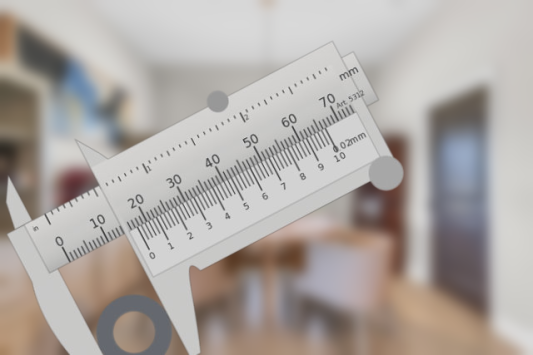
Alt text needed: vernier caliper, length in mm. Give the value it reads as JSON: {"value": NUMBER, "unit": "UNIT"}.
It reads {"value": 17.5, "unit": "mm"}
